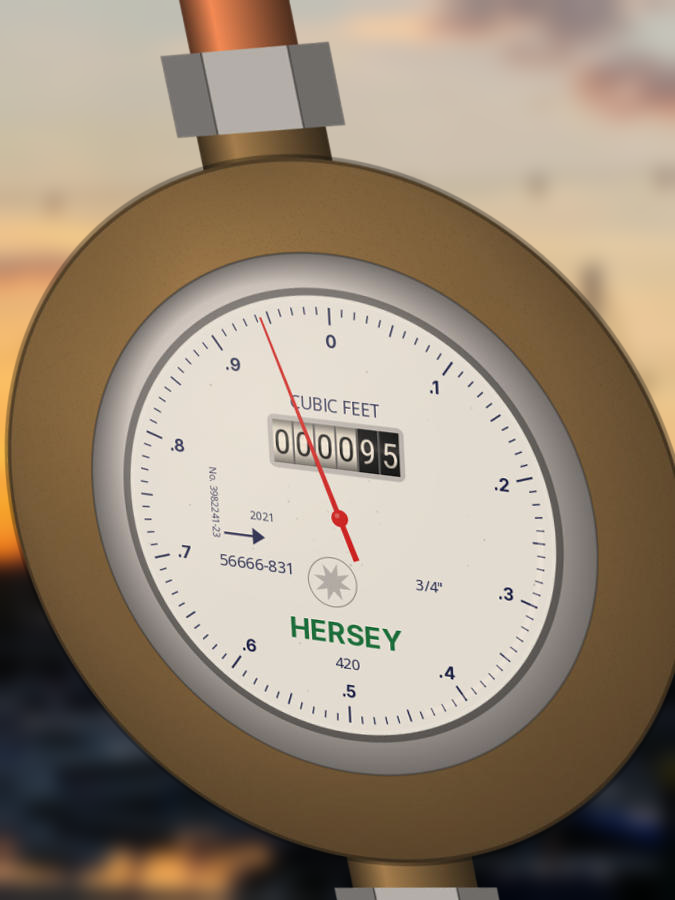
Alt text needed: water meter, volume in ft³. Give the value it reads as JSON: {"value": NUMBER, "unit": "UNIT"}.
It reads {"value": 94.94, "unit": "ft³"}
